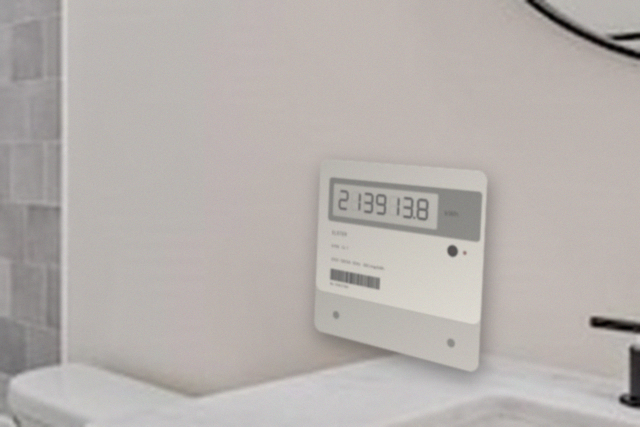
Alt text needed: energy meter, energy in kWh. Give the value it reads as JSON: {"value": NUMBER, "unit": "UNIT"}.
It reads {"value": 213913.8, "unit": "kWh"}
